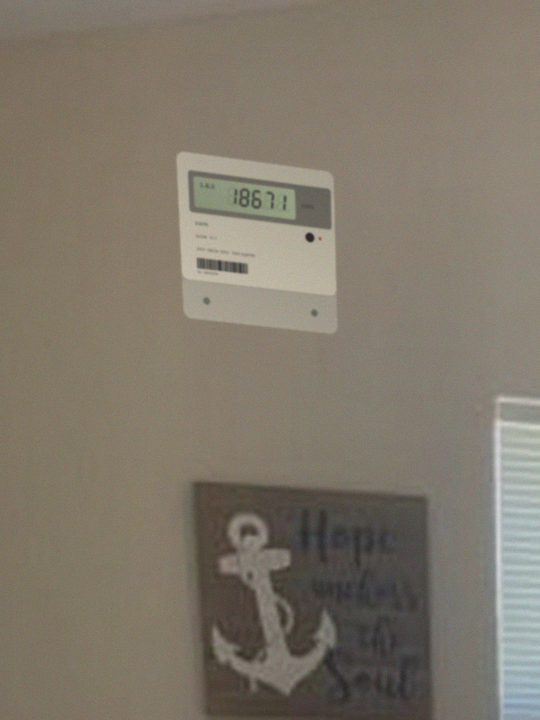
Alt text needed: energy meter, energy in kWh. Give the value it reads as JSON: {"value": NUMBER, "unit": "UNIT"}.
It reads {"value": 18671, "unit": "kWh"}
